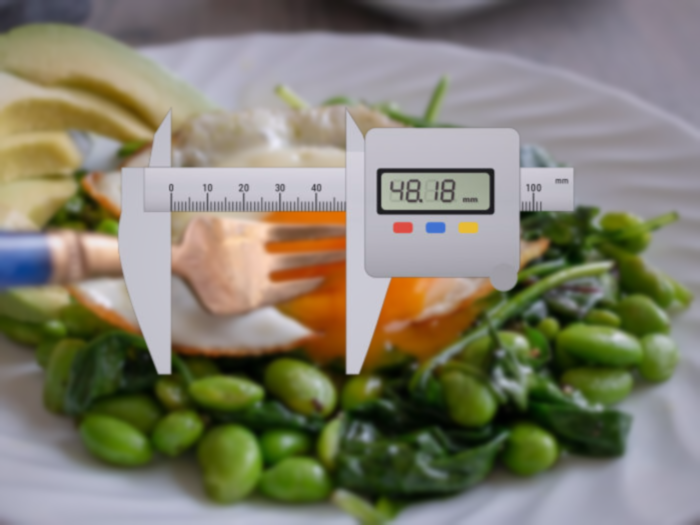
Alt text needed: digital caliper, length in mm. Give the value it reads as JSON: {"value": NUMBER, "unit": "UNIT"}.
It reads {"value": 48.18, "unit": "mm"}
